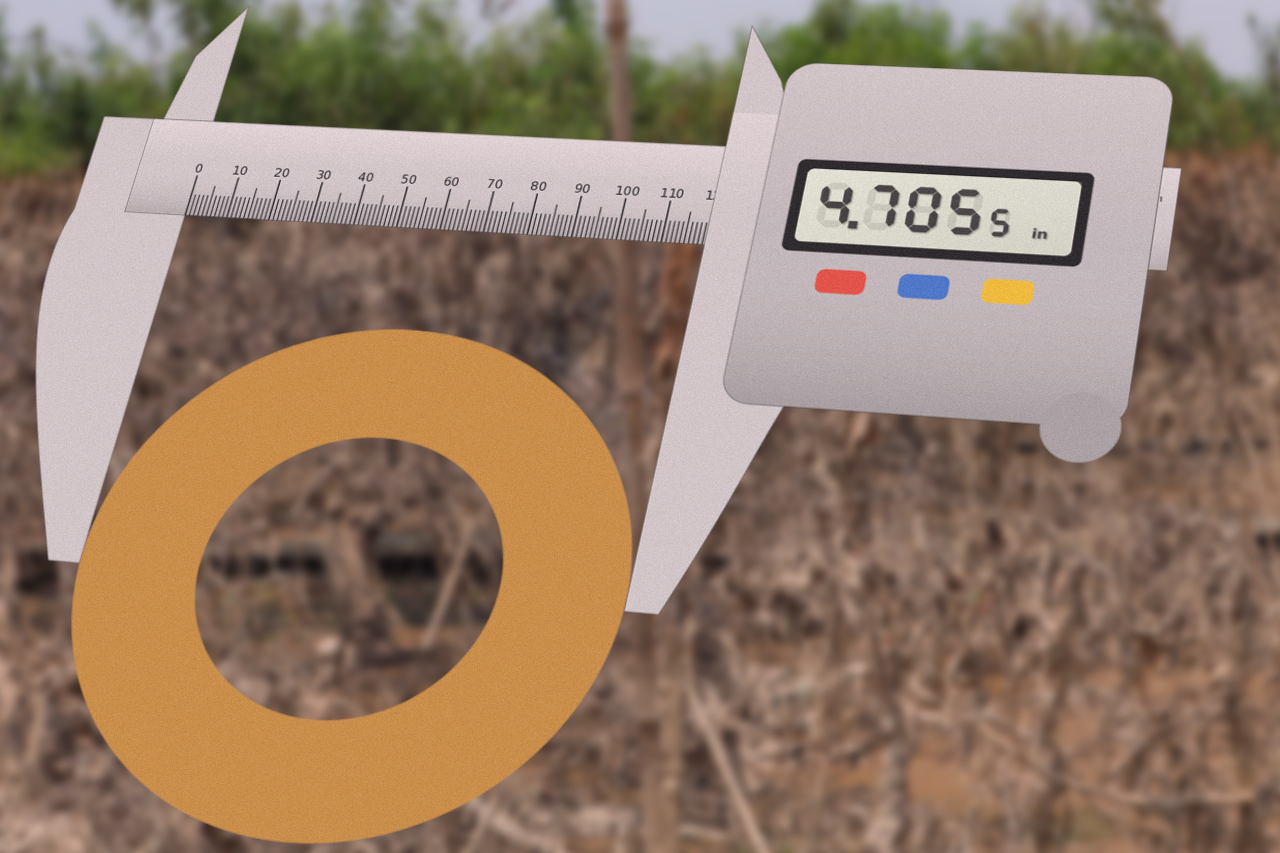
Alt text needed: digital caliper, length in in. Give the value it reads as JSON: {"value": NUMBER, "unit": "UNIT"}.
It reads {"value": 4.7055, "unit": "in"}
